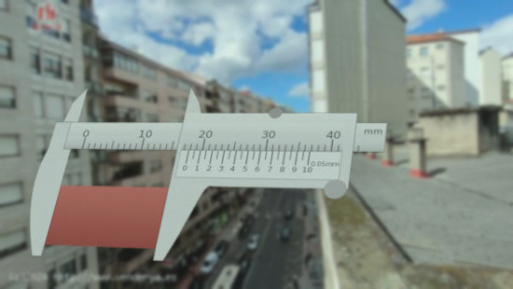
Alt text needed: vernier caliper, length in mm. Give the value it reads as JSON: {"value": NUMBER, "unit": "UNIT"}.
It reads {"value": 17.8, "unit": "mm"}
